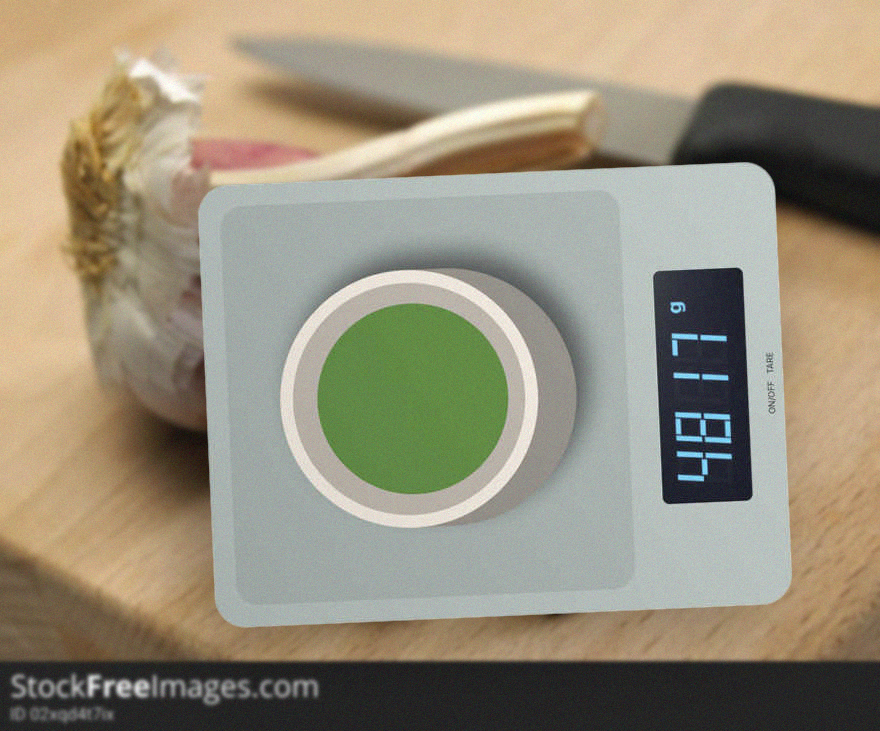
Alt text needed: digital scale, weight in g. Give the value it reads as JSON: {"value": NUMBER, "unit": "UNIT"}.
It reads {"value": 4817, "unit": "g"}
